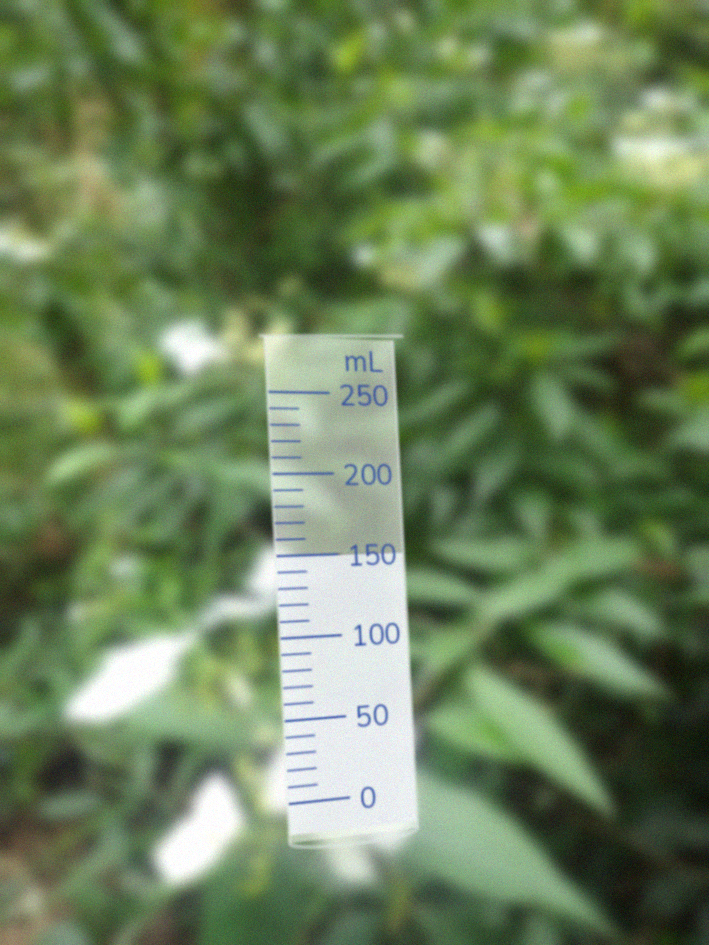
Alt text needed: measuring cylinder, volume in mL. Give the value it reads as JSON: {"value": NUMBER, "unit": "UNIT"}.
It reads {"value": 150, "unit": "mL"}
